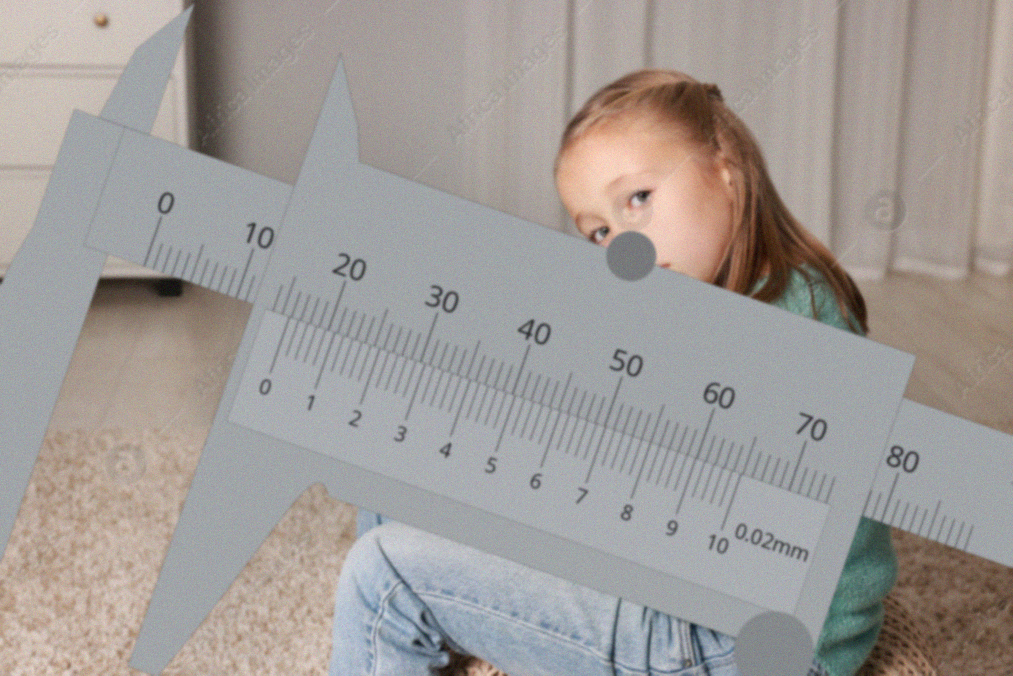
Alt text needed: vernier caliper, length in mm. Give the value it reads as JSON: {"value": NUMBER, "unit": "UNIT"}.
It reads {"value": 15.8, "unit": "mm"}
